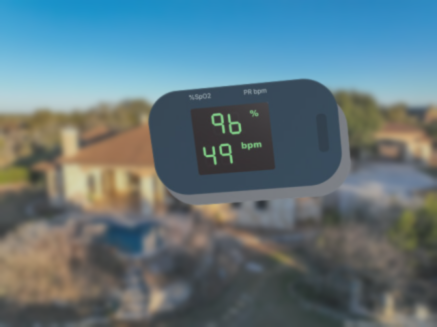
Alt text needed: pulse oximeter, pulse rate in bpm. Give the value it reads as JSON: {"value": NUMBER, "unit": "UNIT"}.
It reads {"value": 49, "unit": "bpm"}
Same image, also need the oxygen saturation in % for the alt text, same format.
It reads {"value": 96, "unit": "%"}
